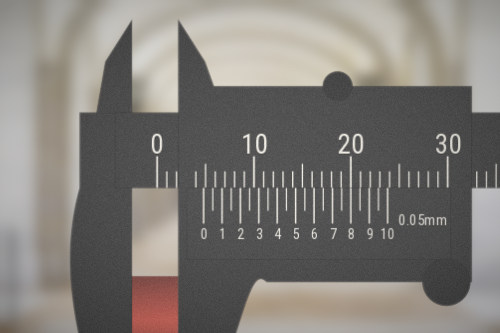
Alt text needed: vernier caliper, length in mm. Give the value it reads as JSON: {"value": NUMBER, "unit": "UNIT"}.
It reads {"value": 4.8, "unit": "mm"}
